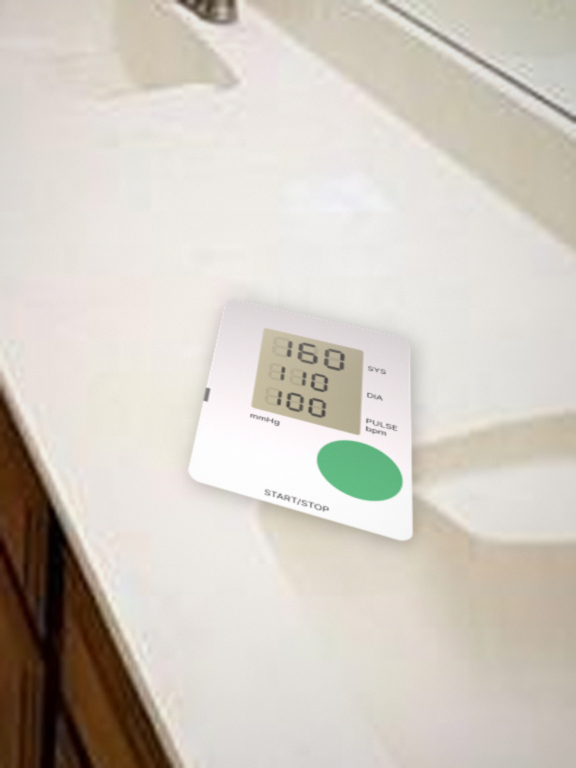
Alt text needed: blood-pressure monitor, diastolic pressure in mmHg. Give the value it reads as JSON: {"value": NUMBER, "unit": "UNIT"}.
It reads {"value": 110, "unit": "mmHg"}
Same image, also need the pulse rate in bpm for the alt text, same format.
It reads {"value": 100, "unit": "bpm"}
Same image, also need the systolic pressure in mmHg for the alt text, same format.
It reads {"value": 160, "unit": "mmHg"}
